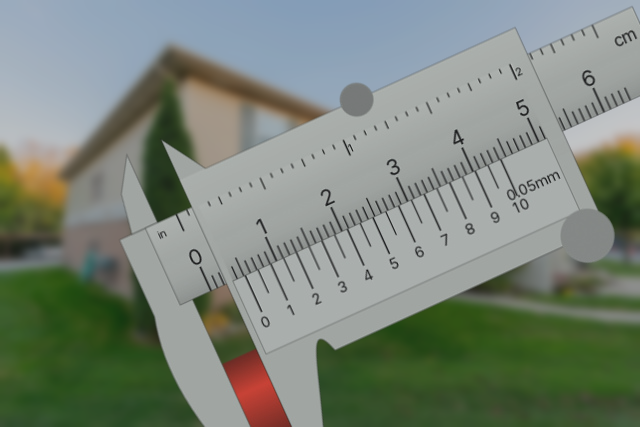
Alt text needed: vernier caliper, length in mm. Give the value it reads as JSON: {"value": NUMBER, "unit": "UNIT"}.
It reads {"value": 5.2, "unit": "mm"}
